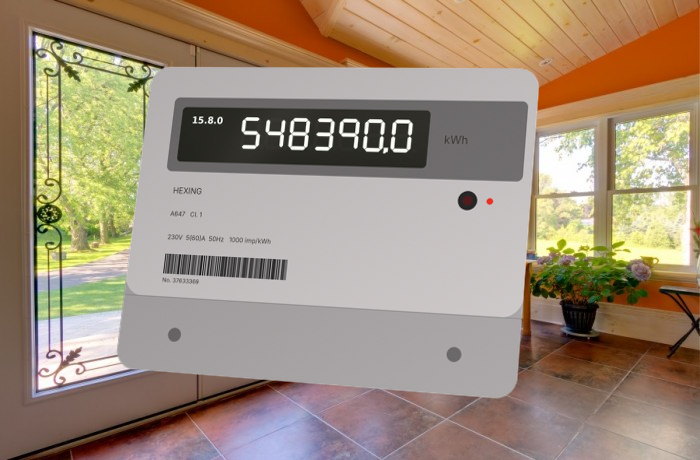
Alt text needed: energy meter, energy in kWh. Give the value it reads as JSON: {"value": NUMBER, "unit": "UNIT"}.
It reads {"value": 548390.0, "unit": "kWh"}
